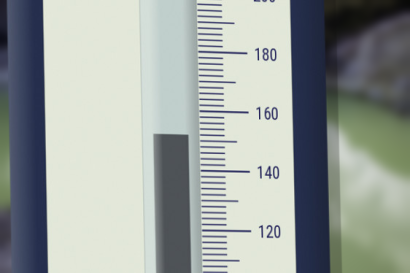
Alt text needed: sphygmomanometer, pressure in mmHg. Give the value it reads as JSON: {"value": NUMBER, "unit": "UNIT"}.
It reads {"value": 152, "unit": "mmHg"}
